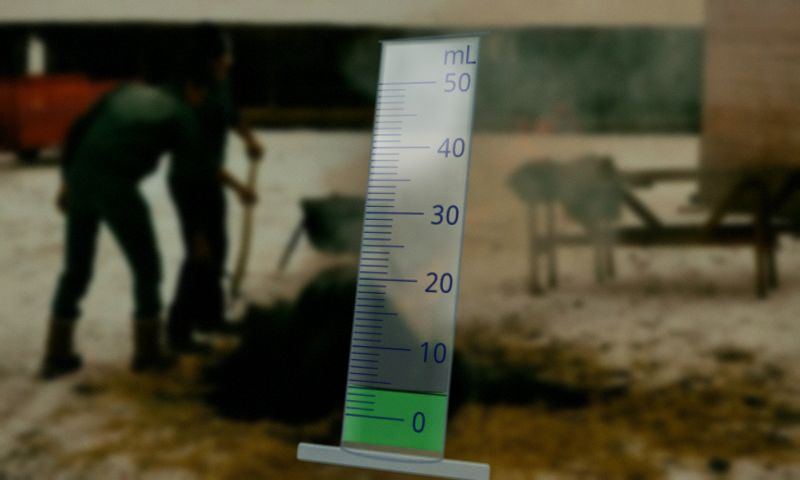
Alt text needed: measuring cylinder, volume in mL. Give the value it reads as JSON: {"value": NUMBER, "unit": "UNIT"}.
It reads {"value": 4, "unit": "mL"}
